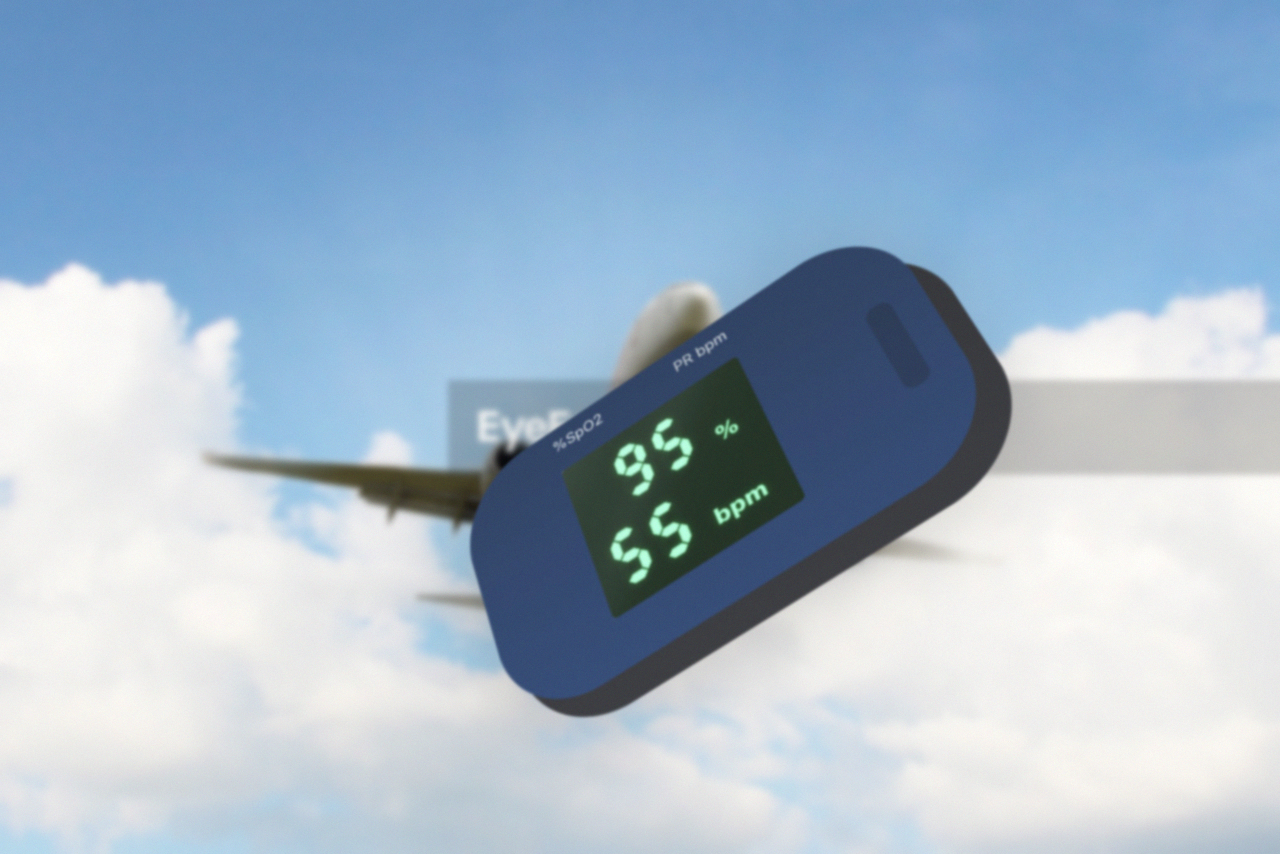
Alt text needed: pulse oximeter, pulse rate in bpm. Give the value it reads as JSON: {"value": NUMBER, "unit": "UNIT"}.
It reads {"value": 55, "unit": "bpm"}
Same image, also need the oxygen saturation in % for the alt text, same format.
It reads {"value": 95, "unit": "%"}
